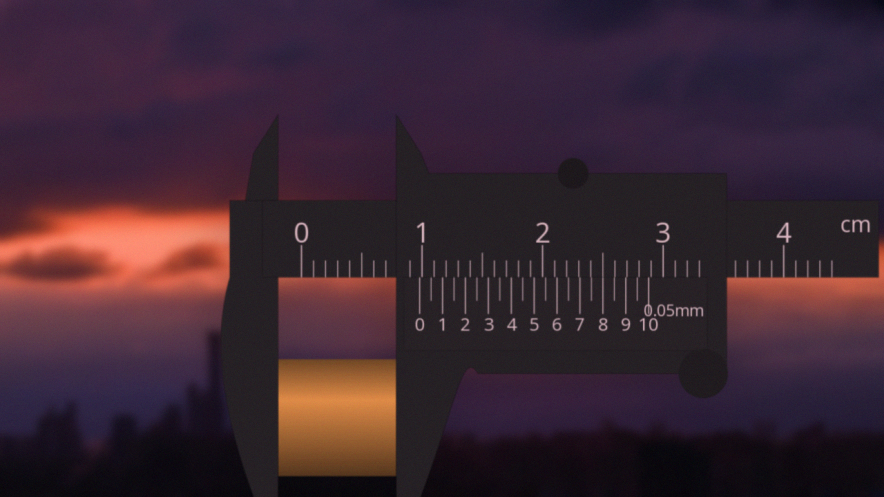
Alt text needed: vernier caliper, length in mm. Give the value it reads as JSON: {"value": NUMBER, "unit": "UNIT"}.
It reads {"value": 9.8, "unit": "mm"}
